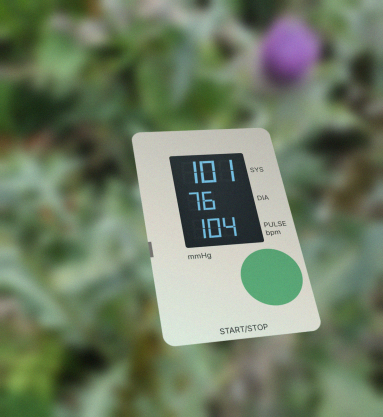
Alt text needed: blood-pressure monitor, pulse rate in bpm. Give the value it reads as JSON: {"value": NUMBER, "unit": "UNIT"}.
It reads {"value": 104, "unit": "bpm"}
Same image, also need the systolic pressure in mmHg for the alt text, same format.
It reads {"value": 101, "unit": "mmHg"}
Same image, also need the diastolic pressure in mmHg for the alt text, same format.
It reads {"value": 76, "unit": "mmHg"}
